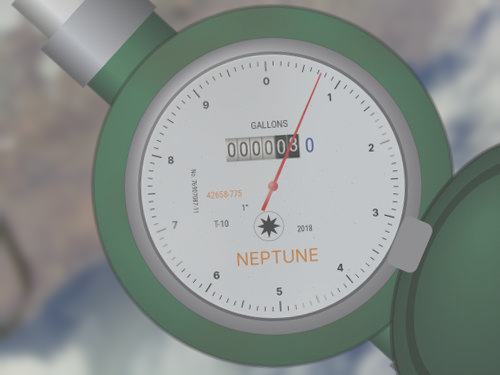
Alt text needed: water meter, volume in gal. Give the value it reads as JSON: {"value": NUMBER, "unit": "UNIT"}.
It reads {"value": 80.7, "unit": "gal"}
